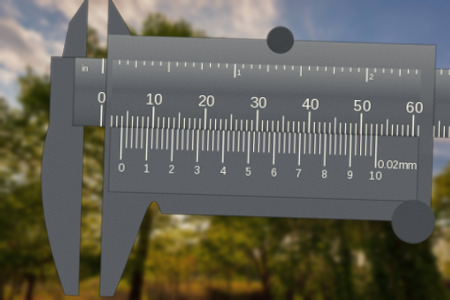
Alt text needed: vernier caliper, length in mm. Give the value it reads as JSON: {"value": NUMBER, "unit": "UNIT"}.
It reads {"value": 4.0, "unit": "mm"}
